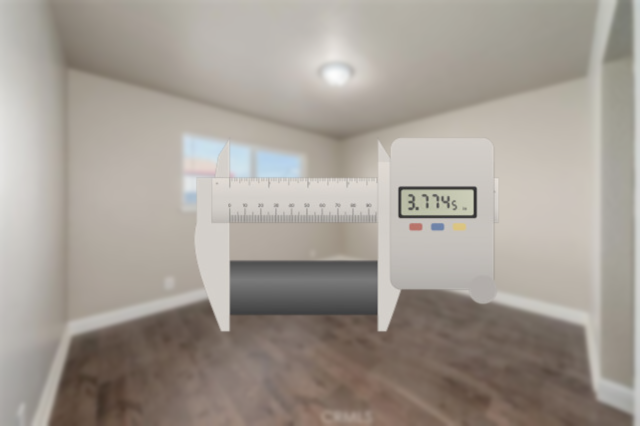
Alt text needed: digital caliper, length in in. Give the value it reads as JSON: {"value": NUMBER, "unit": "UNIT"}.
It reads {"value": 3.7745, "unit": "in"}
